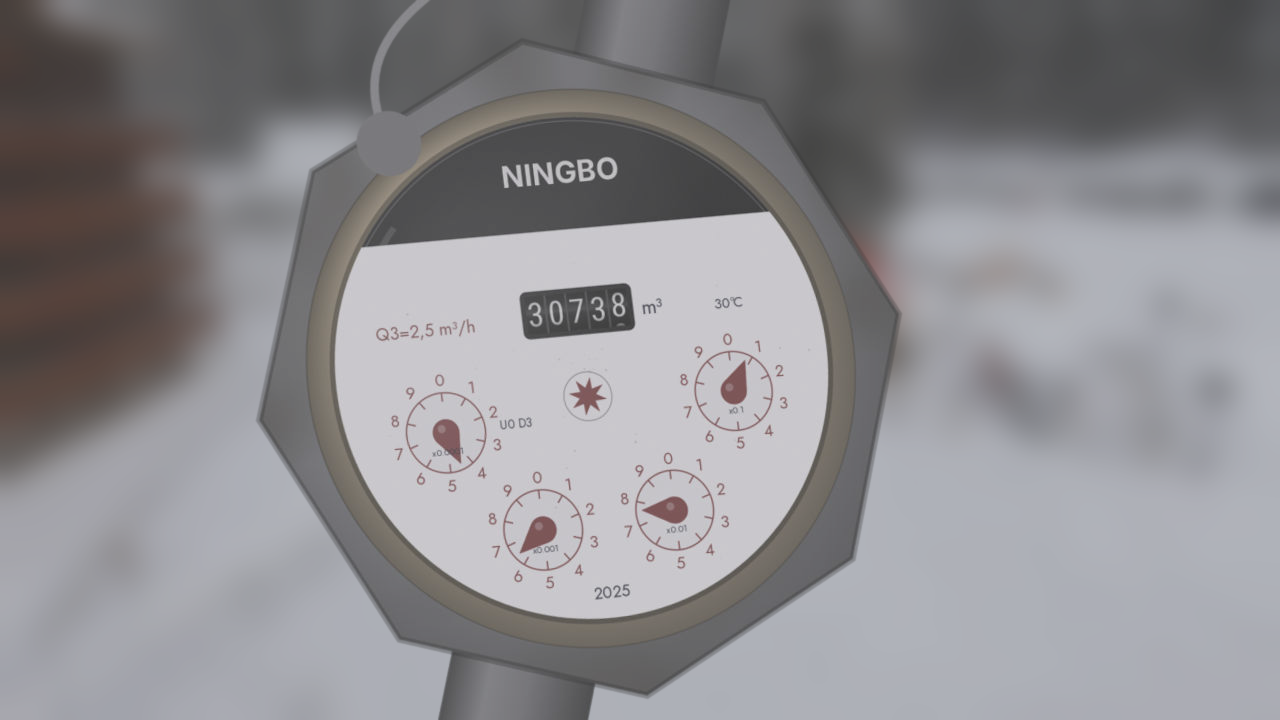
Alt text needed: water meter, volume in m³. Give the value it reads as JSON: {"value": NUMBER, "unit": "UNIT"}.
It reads {"value": 30738.0764, "unit": "m³"}
